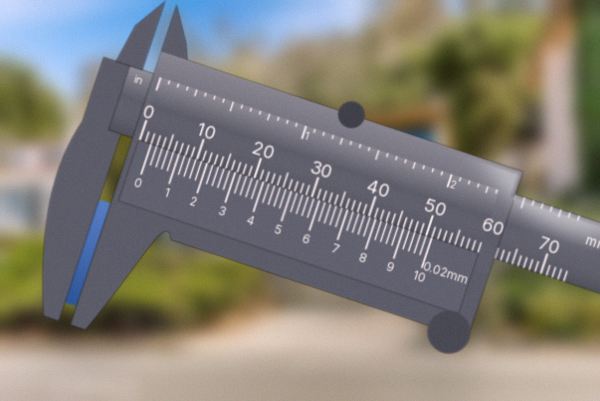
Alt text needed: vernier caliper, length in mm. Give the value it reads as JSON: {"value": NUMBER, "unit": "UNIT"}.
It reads {"value": 2.0, "unit": "mm"}
